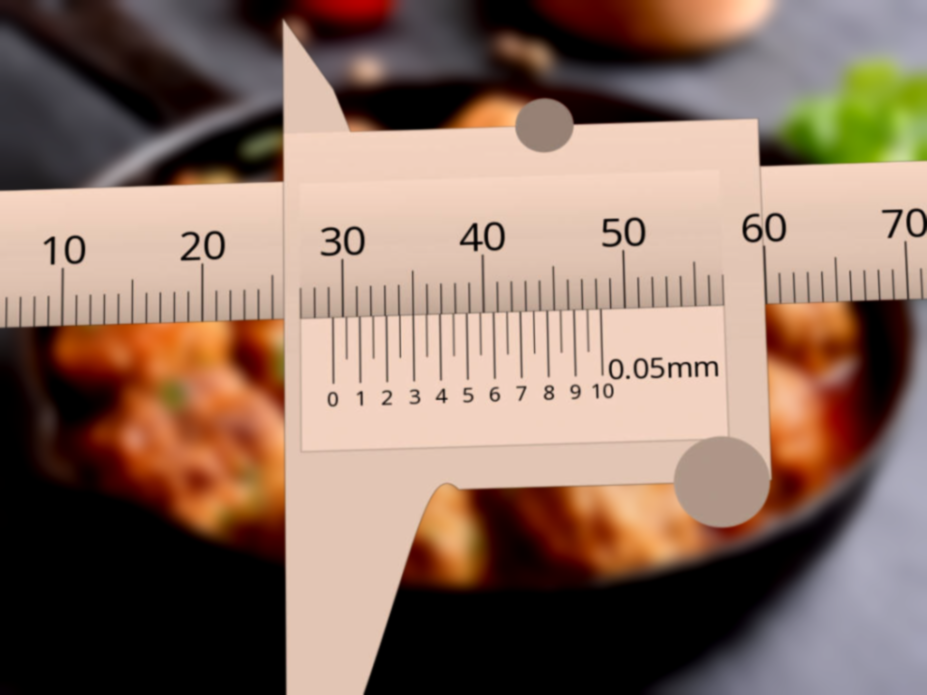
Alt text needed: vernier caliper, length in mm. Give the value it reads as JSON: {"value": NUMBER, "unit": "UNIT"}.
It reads {"value": 29.3, "unit": "mm"}
